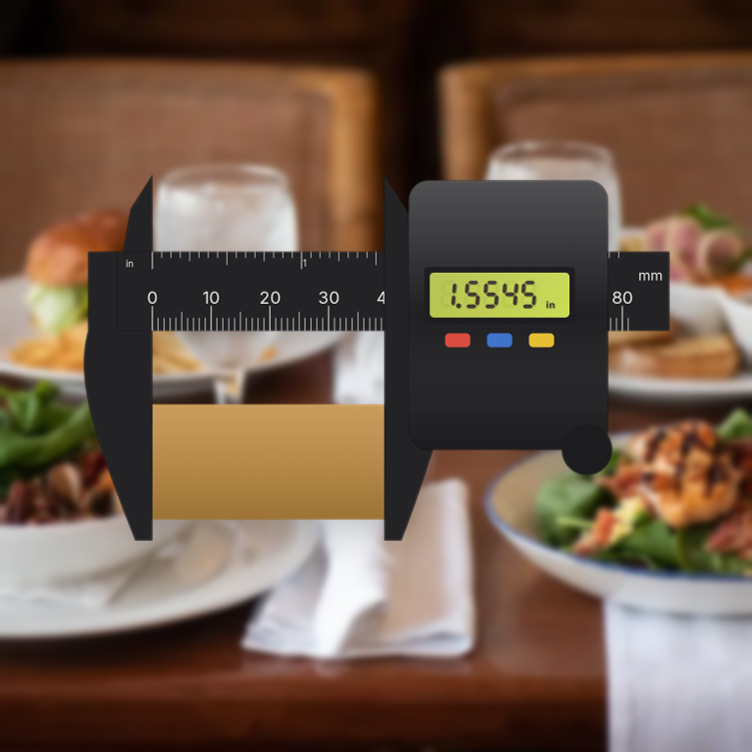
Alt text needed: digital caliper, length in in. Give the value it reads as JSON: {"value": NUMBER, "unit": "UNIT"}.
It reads {"value": 1.5545, "unit": "in"}
